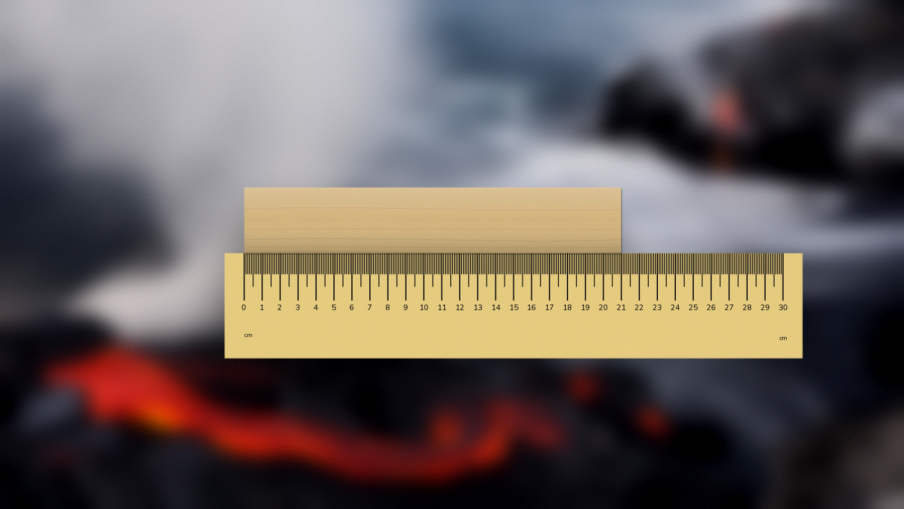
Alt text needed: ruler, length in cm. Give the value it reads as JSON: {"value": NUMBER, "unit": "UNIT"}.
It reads {"value": 21, "unit": "cm"}
